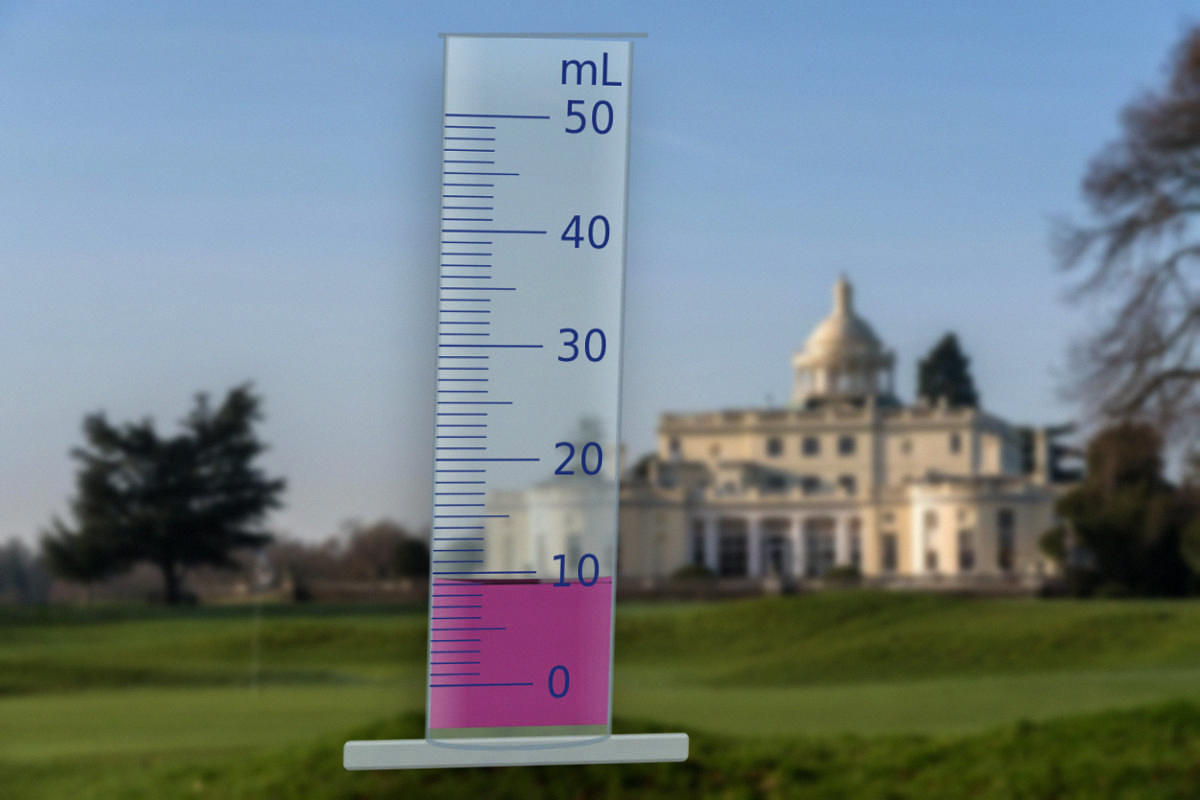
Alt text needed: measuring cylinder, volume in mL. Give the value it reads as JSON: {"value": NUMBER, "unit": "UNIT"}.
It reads {"value": 9, "unit": "mL"}
